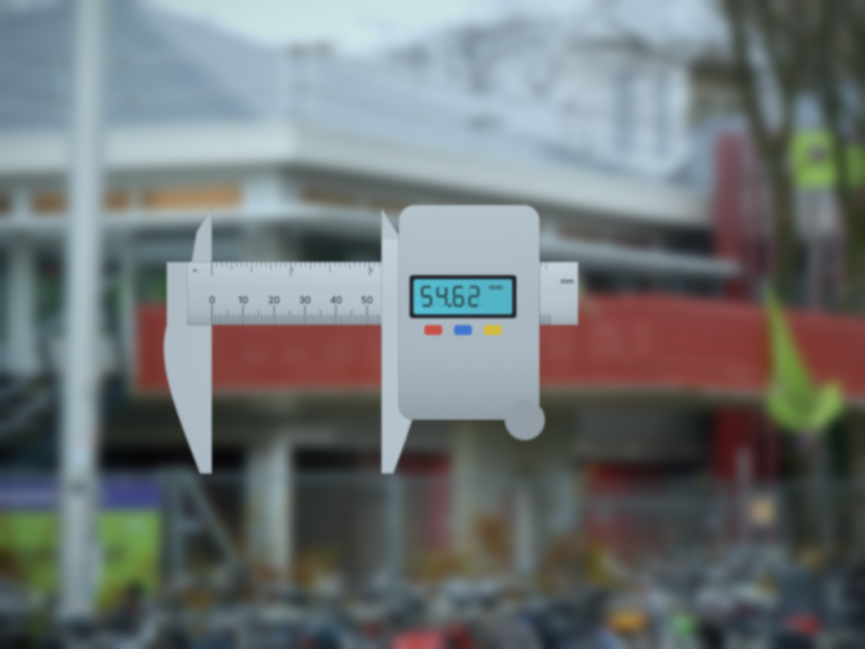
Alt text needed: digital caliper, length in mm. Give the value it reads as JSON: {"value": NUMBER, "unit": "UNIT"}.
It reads {"value": 54.62, "unit": "mm"}
